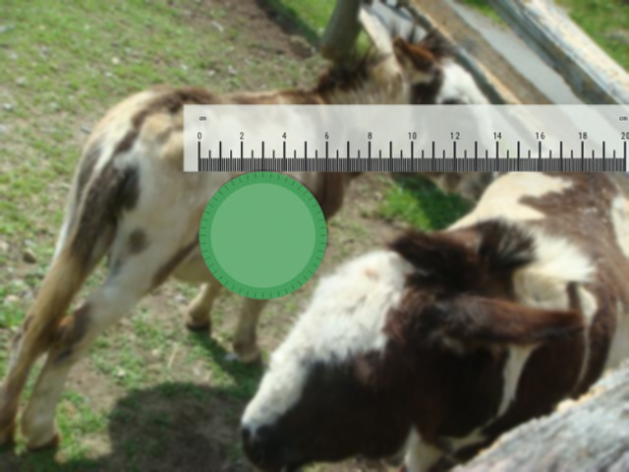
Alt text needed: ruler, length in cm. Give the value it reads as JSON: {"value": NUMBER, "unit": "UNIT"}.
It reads {"value": 6, "unit": "cm"}
